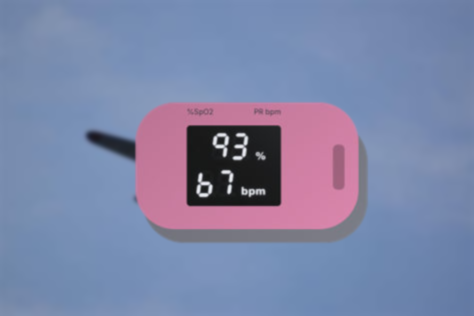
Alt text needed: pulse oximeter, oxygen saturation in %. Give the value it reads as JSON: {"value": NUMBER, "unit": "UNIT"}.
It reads {"value": 93, "unit": "%"}
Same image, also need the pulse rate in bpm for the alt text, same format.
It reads {"value": 67, "unit": "bpm"}
